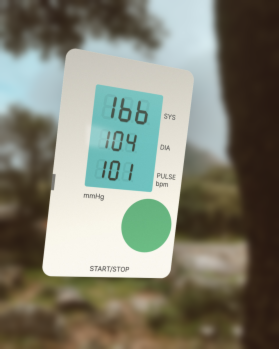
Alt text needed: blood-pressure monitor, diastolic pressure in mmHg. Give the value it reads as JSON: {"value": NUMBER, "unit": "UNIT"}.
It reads {"value": 104, "unit": "mmHg"}
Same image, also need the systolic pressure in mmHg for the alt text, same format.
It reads {"value": 166, "unit": "mmHg"}
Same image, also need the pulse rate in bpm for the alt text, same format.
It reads {"value": 101, "unit": "bpm"}
